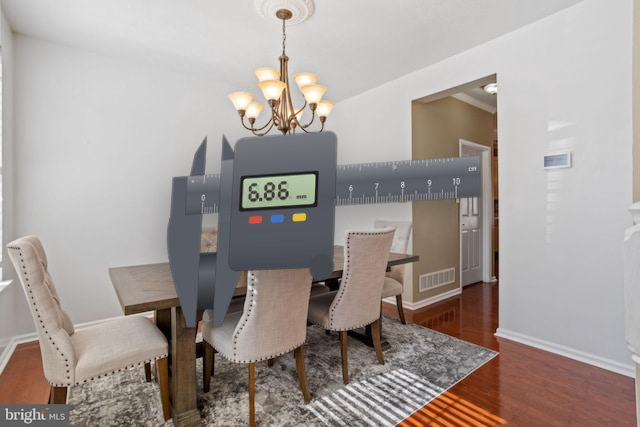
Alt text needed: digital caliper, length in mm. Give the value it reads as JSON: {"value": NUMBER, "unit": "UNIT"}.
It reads {"value": 6.86, "unit": "mm"}
